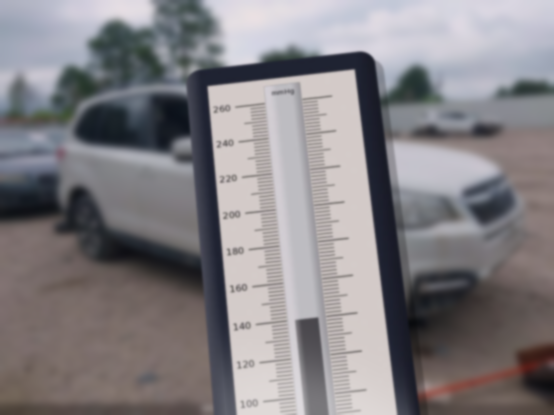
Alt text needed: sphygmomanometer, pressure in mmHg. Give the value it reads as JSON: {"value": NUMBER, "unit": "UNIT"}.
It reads {"value": 140, "unit": "mmHg"}
